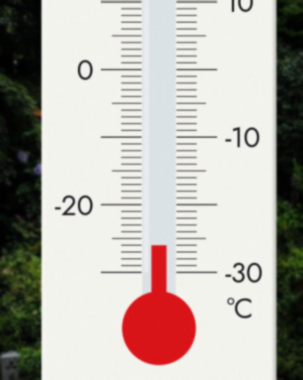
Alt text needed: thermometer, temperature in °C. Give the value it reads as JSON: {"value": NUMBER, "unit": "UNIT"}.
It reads {"value": -26, "unit": "°C"}
